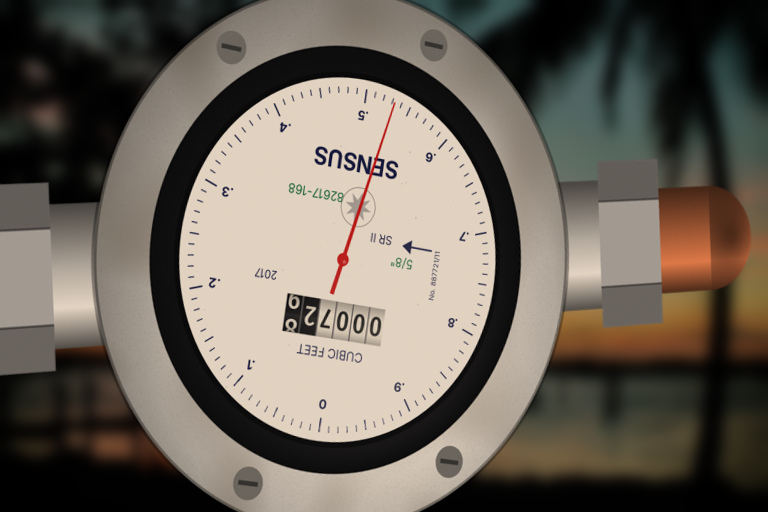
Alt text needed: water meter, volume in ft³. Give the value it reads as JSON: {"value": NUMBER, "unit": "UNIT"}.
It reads {"value": 728.53, "unit": "ft³"}
